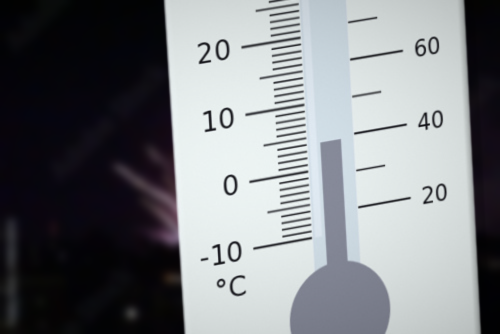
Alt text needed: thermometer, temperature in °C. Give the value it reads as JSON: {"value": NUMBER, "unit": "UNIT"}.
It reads {"value": 4, "unit": "°C"}
